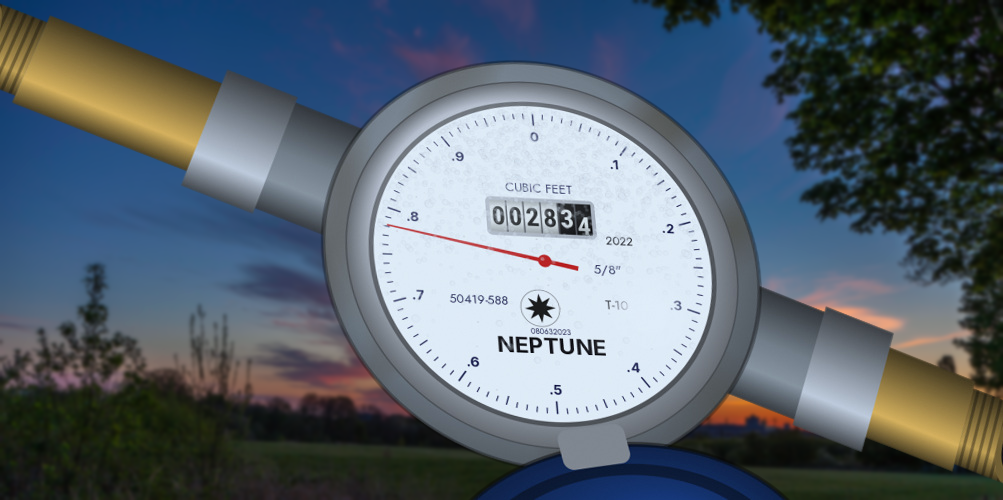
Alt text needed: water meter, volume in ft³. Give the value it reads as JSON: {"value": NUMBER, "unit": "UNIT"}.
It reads {"value": 2833.78, "unit": "ft³"}
